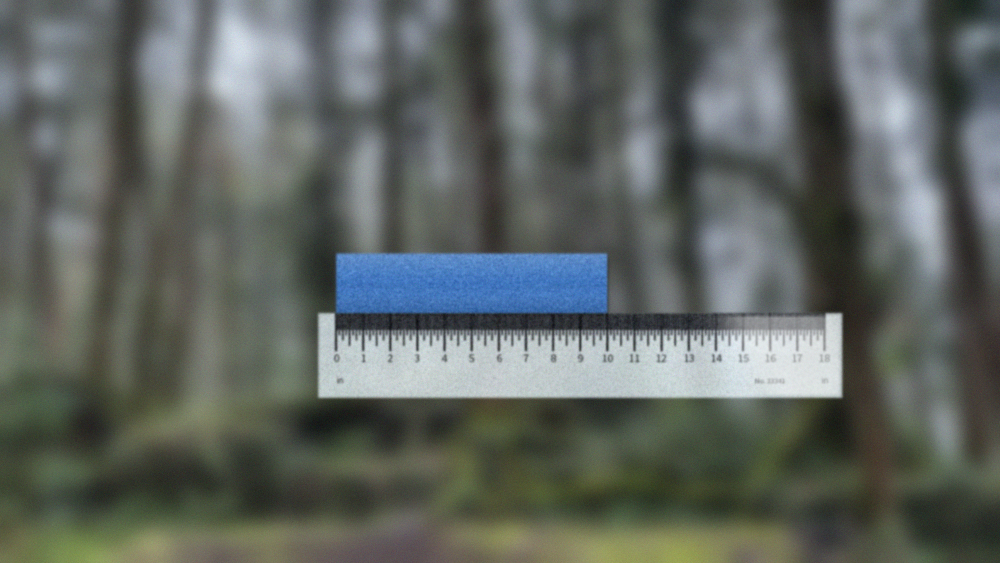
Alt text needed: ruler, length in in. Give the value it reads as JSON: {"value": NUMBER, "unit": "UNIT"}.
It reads {"value": 10, "unit": "in"}
